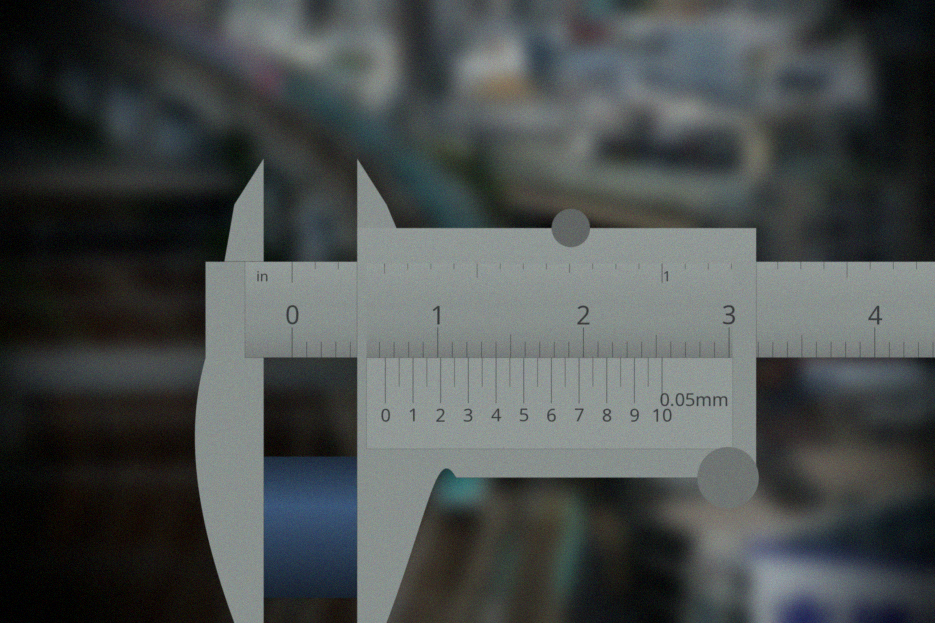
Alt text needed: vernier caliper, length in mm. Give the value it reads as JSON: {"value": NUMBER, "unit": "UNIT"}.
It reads {"value": 6.4, "unit": "mm"}
